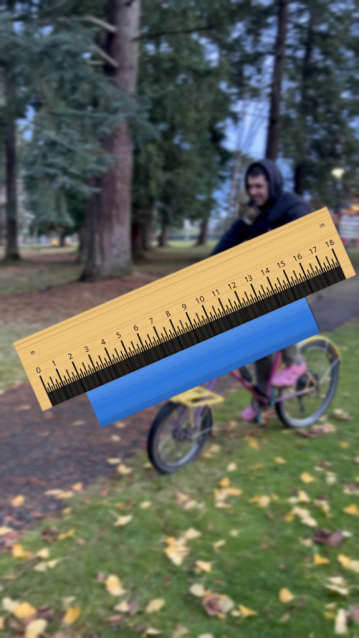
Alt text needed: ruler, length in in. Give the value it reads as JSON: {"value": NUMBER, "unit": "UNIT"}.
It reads {"value": 13.5, "unit": "in"}
